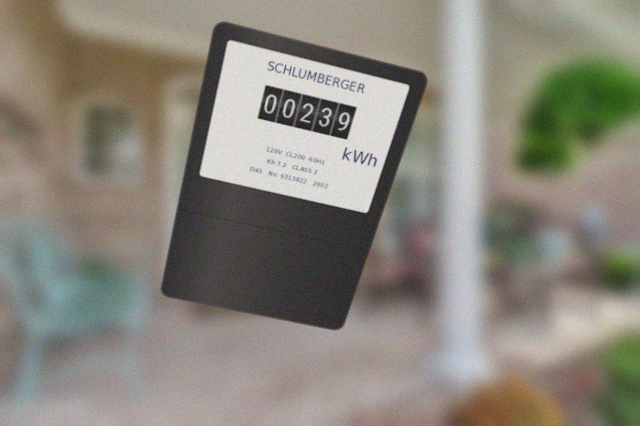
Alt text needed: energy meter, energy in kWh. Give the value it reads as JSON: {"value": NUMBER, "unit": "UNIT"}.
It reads {"value": 239, "unit": "kWh"}
